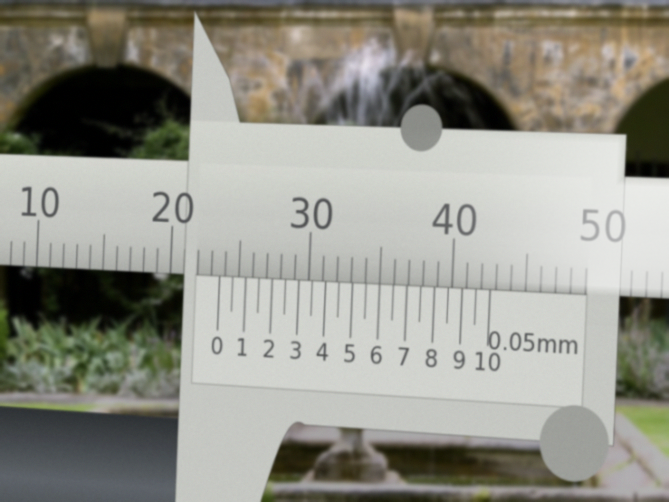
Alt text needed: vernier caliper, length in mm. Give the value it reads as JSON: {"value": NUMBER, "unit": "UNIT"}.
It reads {"value": 23.6, "unit": "mm"}
